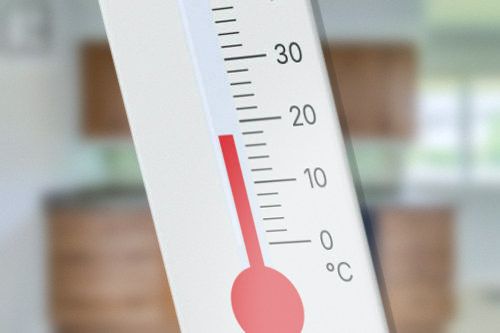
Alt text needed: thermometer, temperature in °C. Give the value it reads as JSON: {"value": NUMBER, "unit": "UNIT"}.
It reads {"value": 18, "unit": "°C"}
